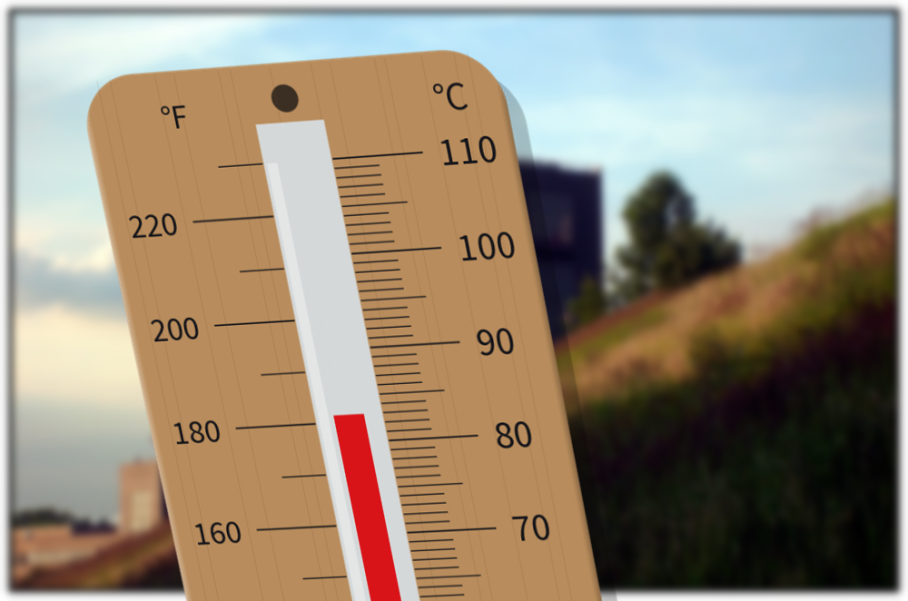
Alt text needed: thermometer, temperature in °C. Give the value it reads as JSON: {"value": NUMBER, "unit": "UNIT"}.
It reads {"value": 83, "unit": "°C"}
